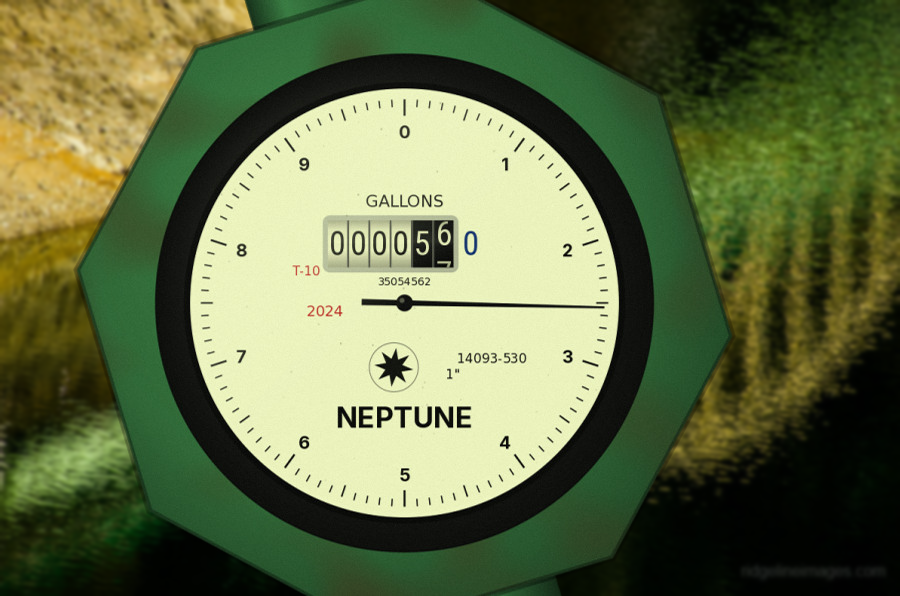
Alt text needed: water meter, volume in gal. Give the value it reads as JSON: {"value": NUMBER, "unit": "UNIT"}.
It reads {"value": 562.5, "unit": "gal"}
